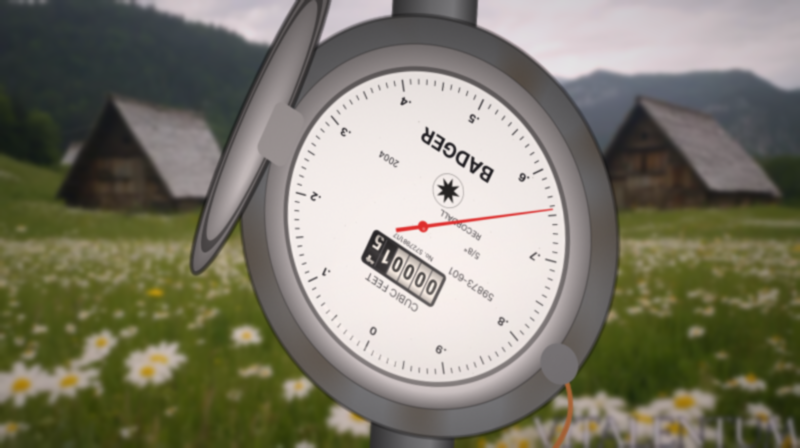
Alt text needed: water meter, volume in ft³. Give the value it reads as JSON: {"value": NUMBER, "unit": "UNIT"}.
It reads {"value": 14.64, "unit": "ft³"}
